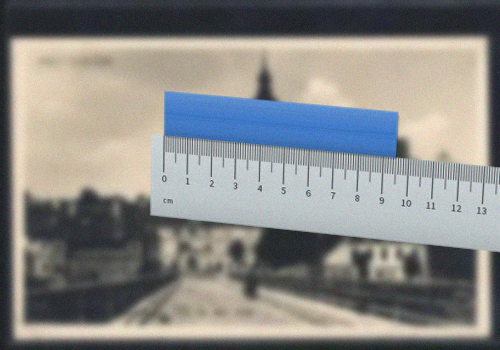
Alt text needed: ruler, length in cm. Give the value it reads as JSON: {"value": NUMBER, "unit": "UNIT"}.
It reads {"value": 9.5, "unit": "cm"}
